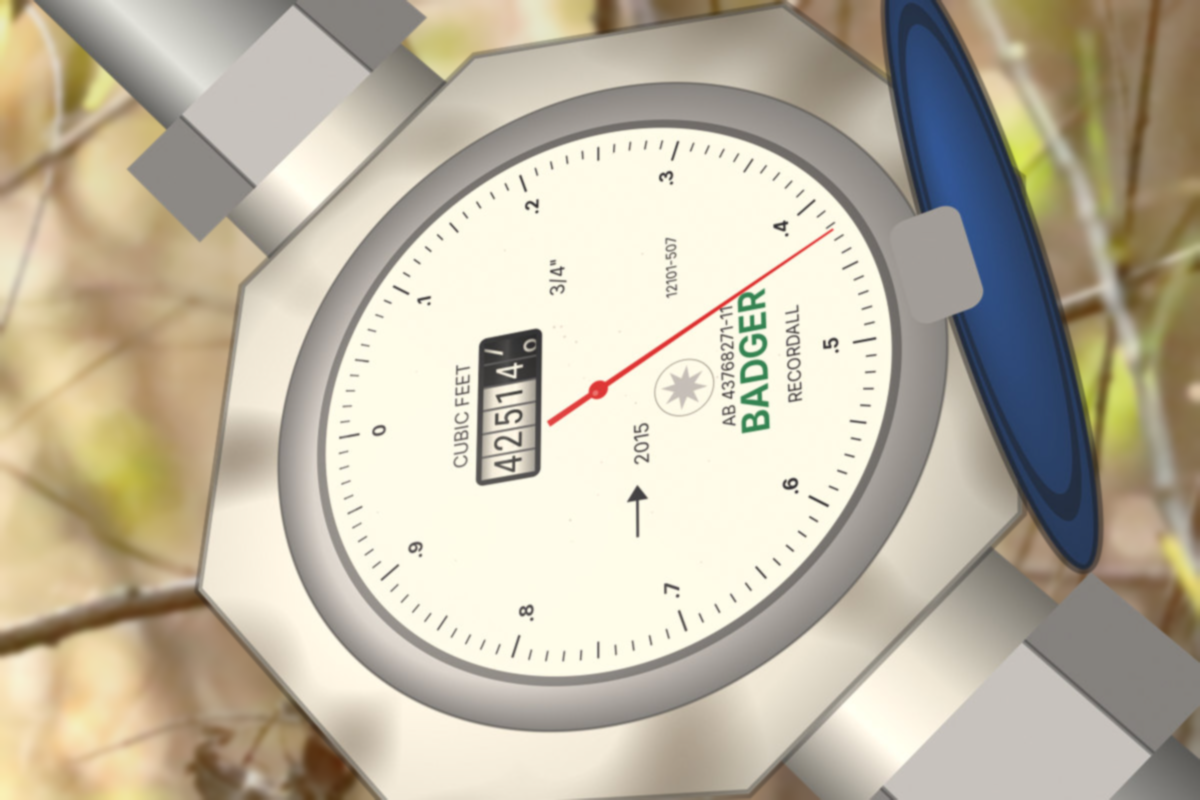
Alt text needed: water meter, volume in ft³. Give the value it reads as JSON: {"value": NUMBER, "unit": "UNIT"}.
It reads {"value": 425147.42, "unit": "ft³"}
